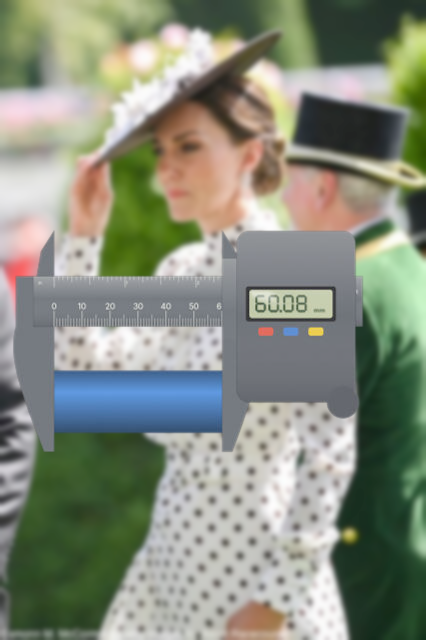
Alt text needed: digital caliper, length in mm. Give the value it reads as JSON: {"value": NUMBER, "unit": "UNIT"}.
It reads {"value": 60.08, "unit": "mm"}
